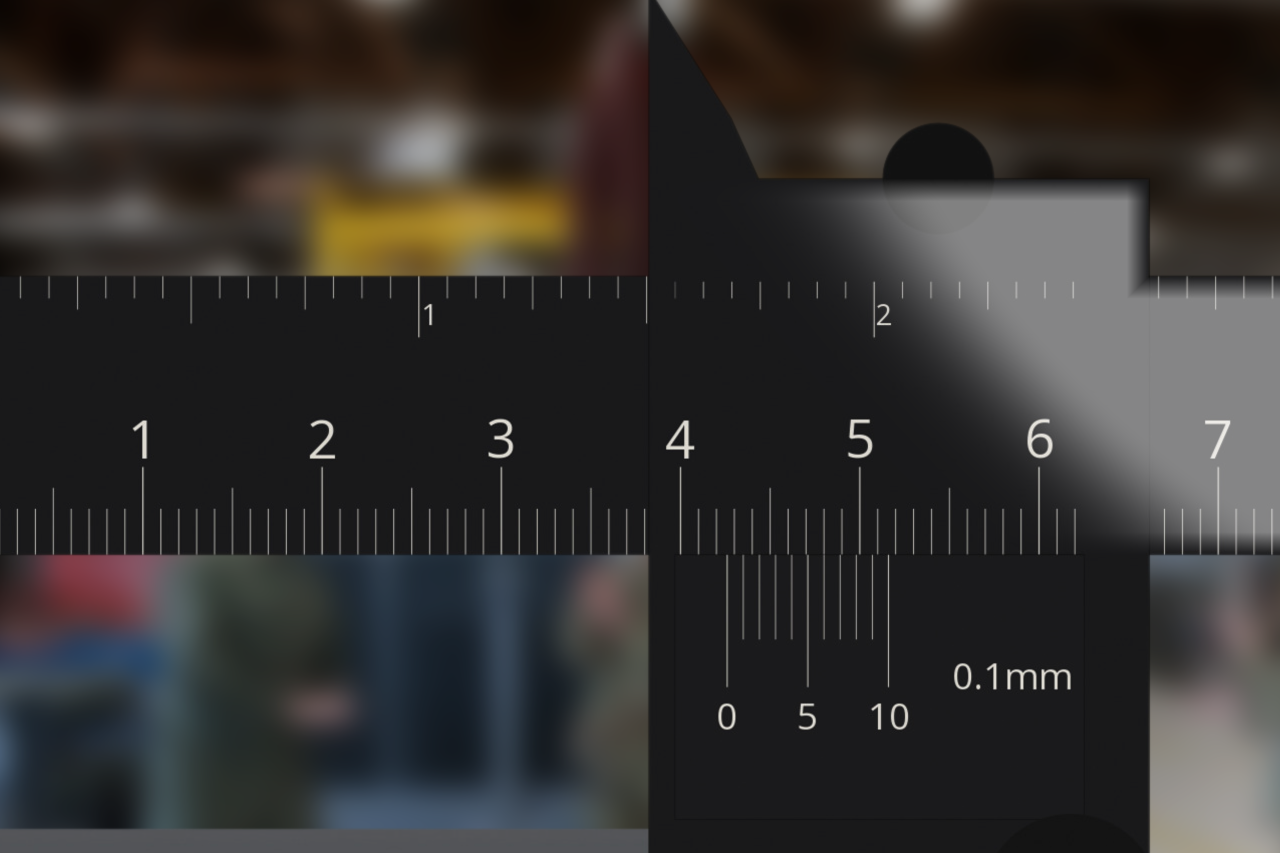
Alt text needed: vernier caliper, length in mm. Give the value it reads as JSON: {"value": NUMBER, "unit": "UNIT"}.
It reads {"value": 42.6, "unit": "mm"}
